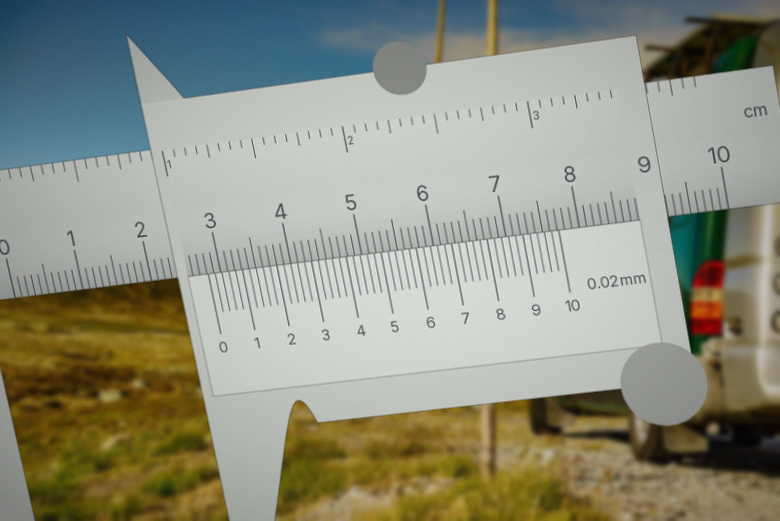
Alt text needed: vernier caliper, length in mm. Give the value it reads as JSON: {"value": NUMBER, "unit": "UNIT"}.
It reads {"value": 28.2, "unit": "mm"}
